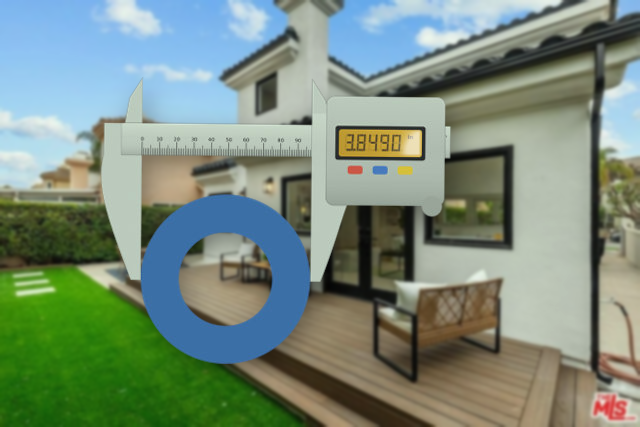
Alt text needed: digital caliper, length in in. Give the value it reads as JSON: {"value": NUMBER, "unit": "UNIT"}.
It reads {"value": 3.8490, "unit": "in"}
